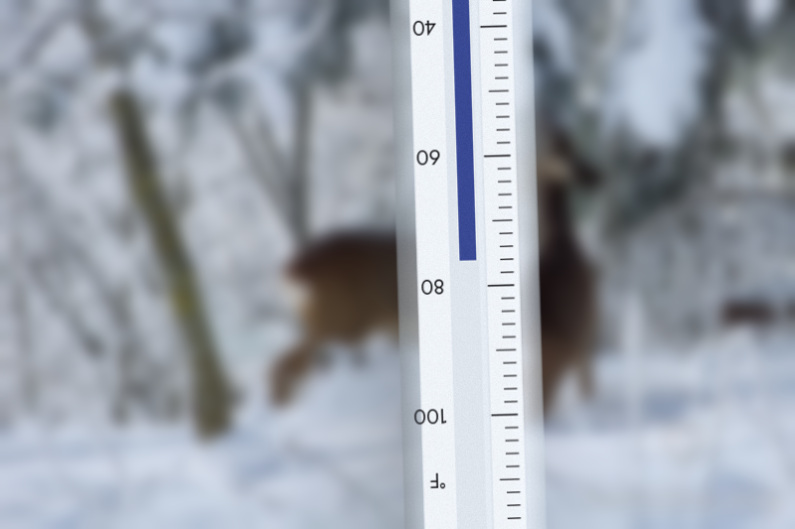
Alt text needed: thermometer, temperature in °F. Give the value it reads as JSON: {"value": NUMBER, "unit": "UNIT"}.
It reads {"value": 76, "unit": "°F"}
